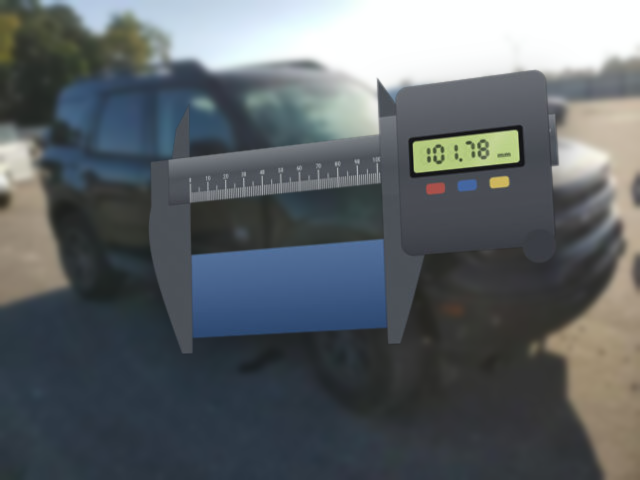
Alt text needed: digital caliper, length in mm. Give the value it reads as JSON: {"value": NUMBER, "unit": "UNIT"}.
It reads {"value": 101.78, "unit": "mm"}
